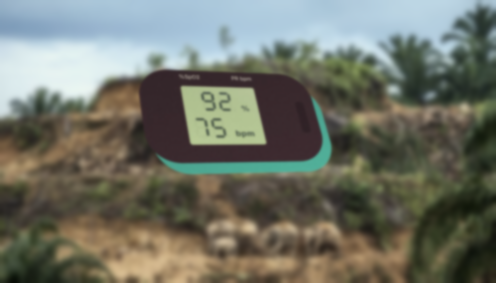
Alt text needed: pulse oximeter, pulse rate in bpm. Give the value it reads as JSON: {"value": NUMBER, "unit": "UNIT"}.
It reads {"value": 75, "unit": "bpm"}
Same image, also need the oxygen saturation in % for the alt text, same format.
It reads {"value": 92, "unit": "%"}
